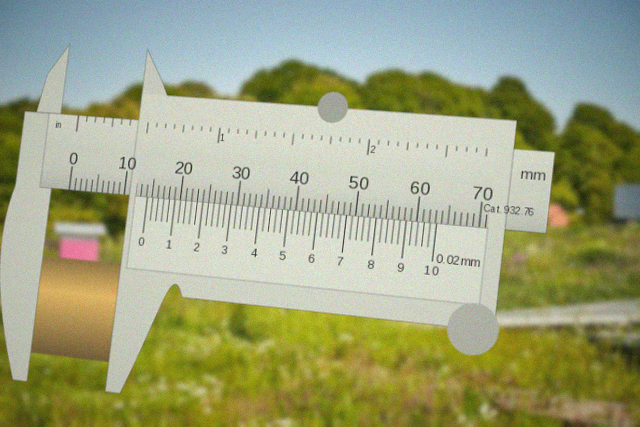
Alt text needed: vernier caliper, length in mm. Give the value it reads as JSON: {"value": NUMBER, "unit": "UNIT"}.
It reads {"value": 14.2, "unit": "mm"}
